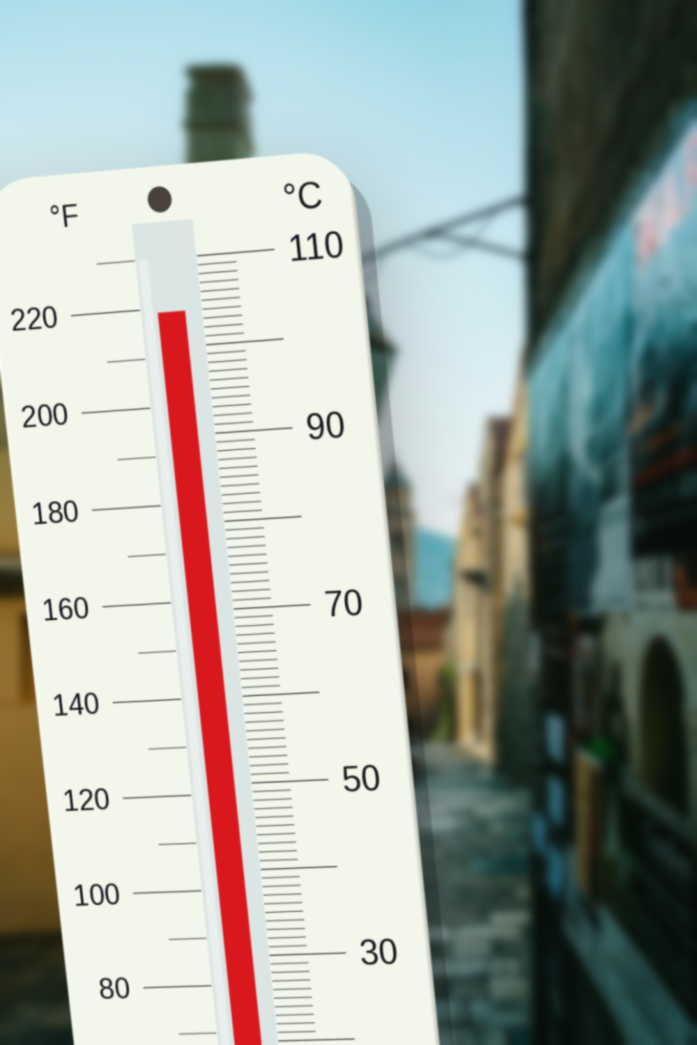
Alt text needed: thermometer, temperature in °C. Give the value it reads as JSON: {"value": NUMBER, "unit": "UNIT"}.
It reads {"value": 104, "unit": "°C"}
